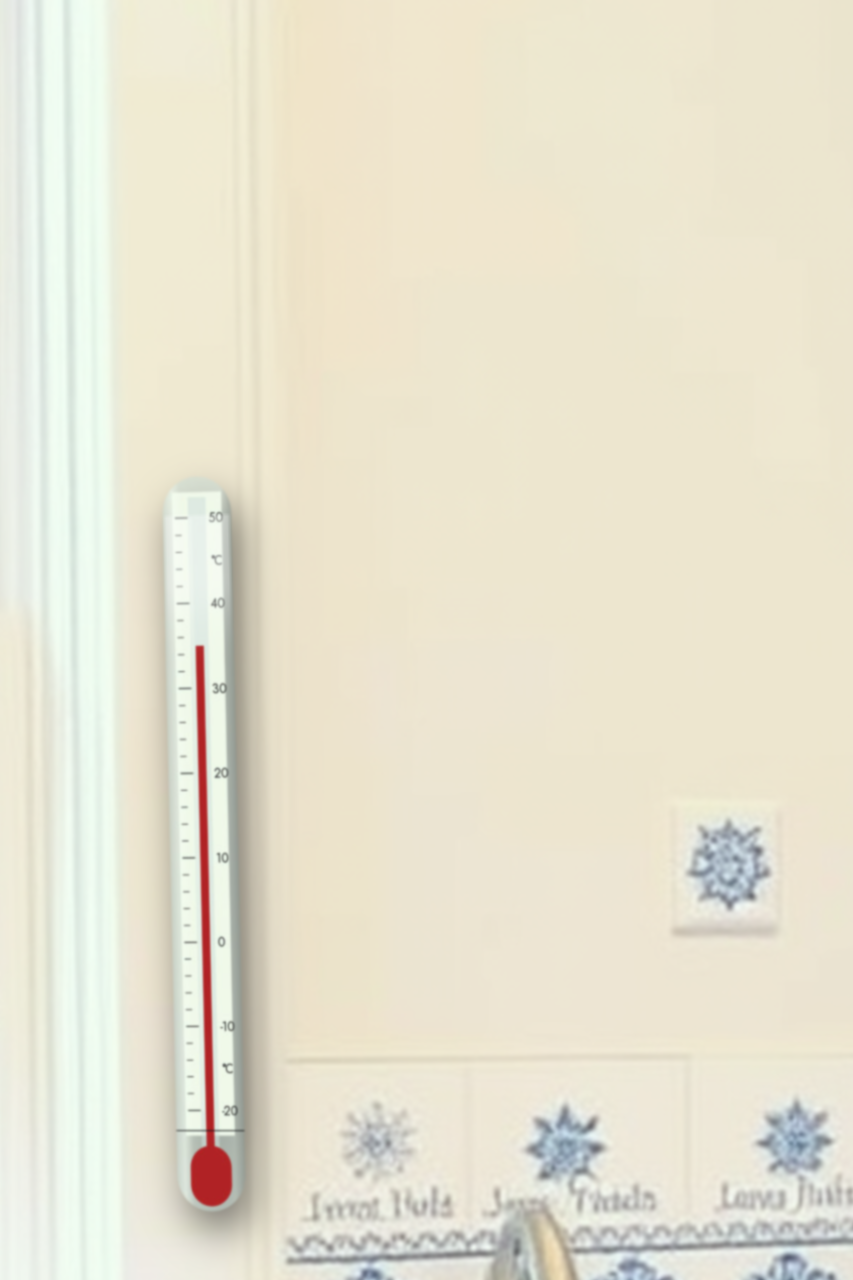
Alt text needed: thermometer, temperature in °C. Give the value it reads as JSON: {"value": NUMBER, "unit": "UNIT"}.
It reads {"value": 35, "unit": "°C"}
